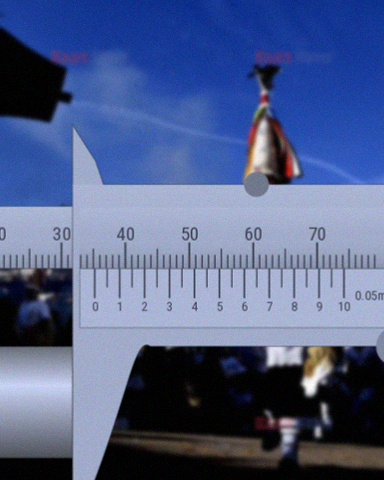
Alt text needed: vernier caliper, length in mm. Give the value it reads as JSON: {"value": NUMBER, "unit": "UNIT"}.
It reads {"value": 35.2, "unit": "mm"}
